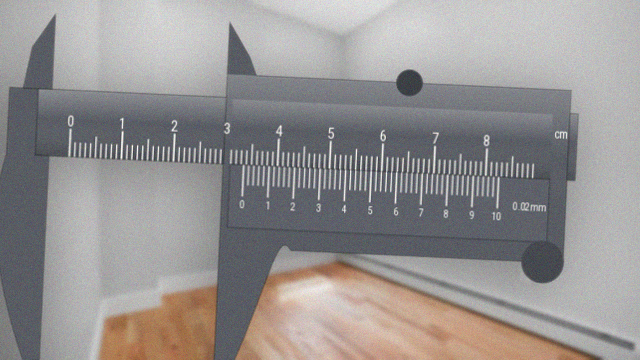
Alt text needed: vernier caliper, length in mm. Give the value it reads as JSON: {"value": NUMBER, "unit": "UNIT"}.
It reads {"value": 33.5, "unit": "mm"}
